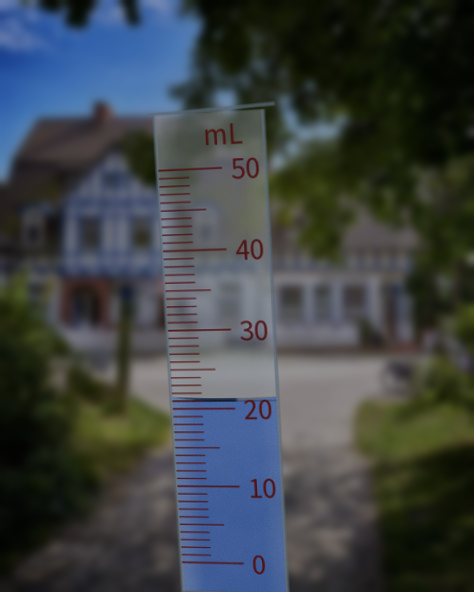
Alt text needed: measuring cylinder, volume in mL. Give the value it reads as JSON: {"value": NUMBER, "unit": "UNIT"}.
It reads {"value": 21, "unit": "mL"}
